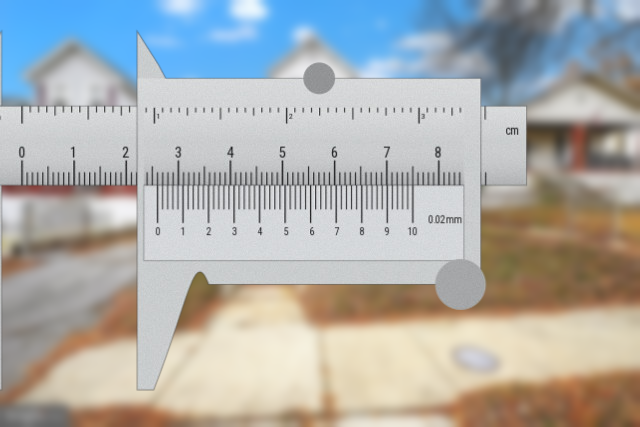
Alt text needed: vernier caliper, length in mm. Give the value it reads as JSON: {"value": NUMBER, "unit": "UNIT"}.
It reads {"value": 26.0, "unit": "mm"}
